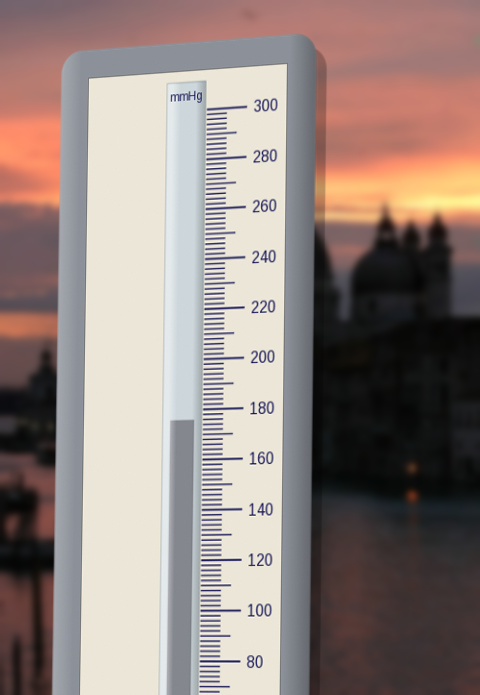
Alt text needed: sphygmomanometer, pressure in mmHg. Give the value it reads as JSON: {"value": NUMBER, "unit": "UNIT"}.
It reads {"value": 176, "unit": "mmHg"}
